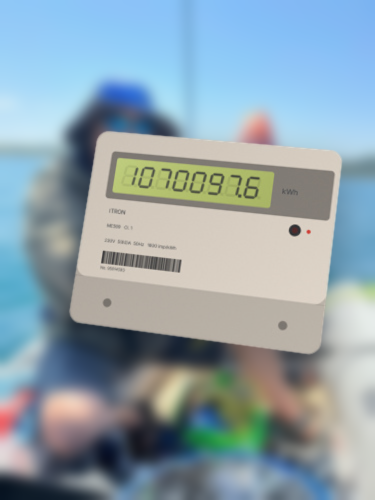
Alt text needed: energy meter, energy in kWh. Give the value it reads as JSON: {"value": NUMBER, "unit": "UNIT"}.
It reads {"value": 1070097.6, "unit": "kWh"}
